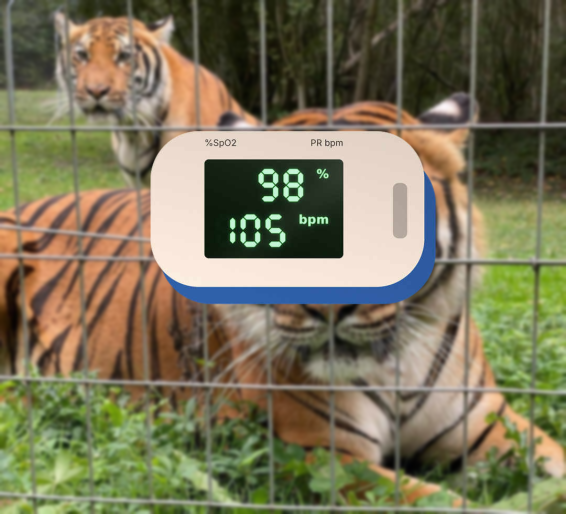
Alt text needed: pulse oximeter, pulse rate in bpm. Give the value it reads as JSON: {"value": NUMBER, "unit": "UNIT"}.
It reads {"value": 105, "unit": "bpm"}
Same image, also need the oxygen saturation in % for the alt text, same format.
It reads {"value": 98, "unit": "%"}
